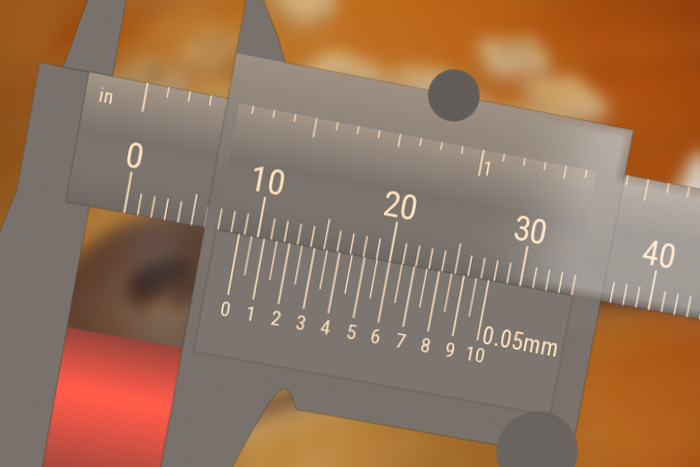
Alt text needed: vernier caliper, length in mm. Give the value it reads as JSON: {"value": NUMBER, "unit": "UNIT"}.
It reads {"value": 8.6, "unit": "mm"}
